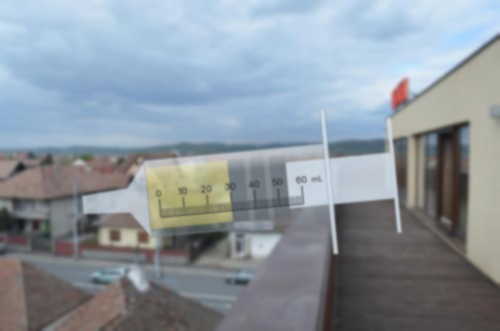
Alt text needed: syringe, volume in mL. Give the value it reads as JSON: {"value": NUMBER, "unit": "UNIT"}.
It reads {"value": 30, "unit": "mL"}
